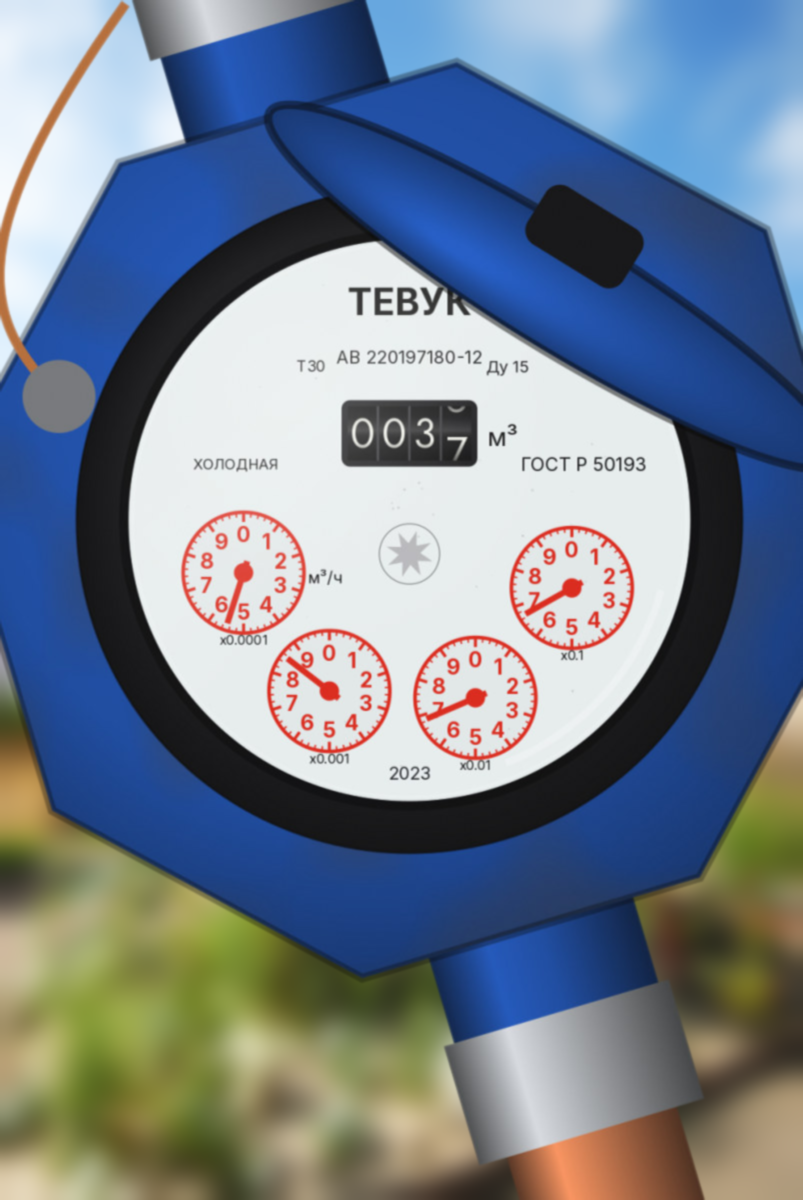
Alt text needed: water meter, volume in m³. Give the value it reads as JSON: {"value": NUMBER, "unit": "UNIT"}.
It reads {"value": 36.6685, "unit": "m³"}
